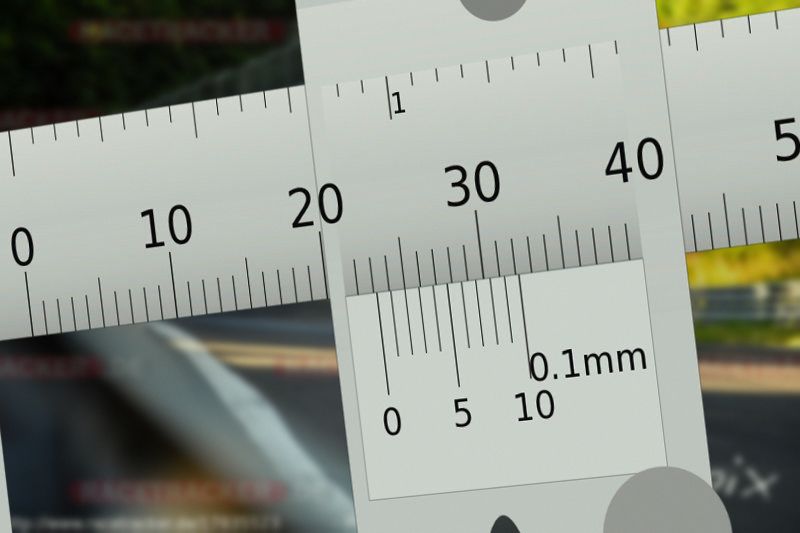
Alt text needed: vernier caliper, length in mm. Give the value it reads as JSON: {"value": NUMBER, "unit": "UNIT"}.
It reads {"value": 23.2, "unit": "mm"}
